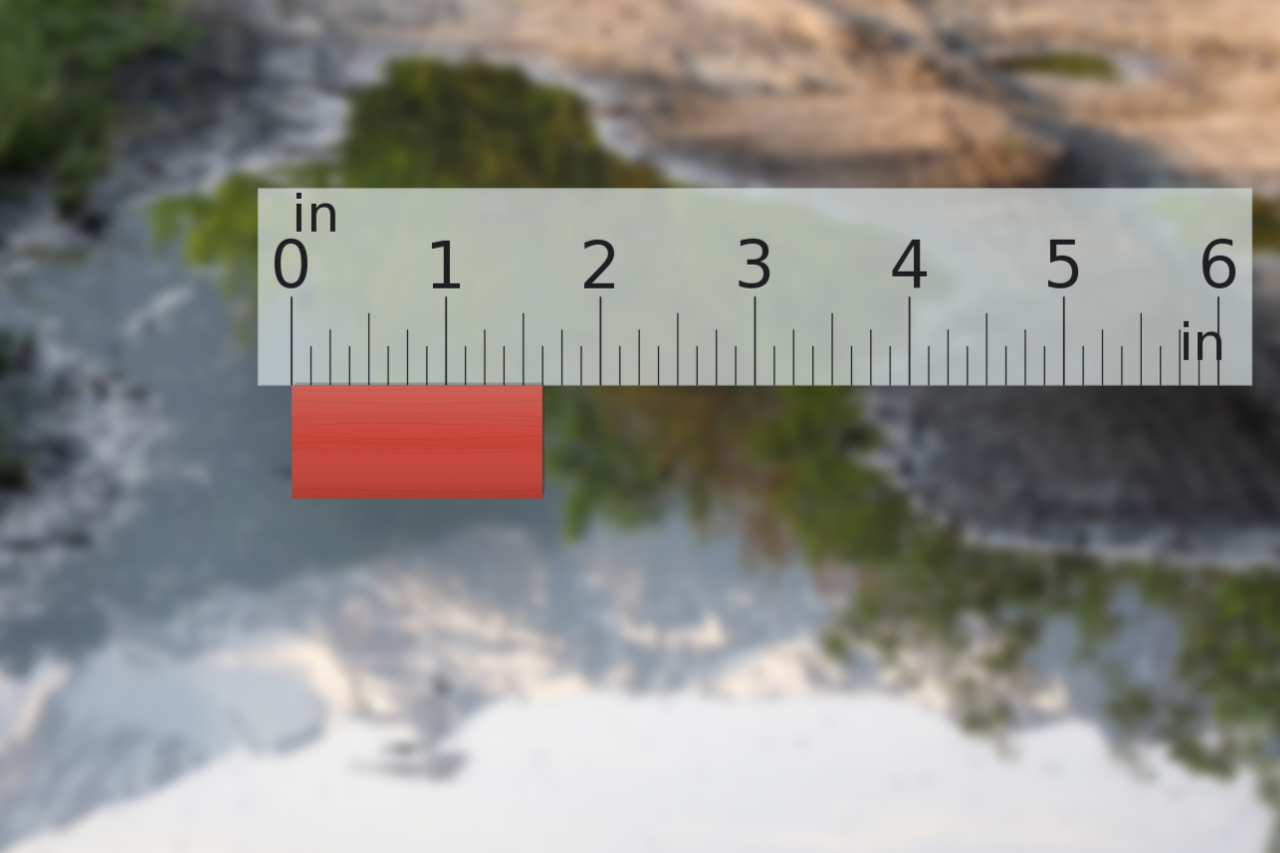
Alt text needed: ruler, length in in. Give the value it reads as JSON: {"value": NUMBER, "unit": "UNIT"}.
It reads {"value": 1.625, "unit": "in"}
